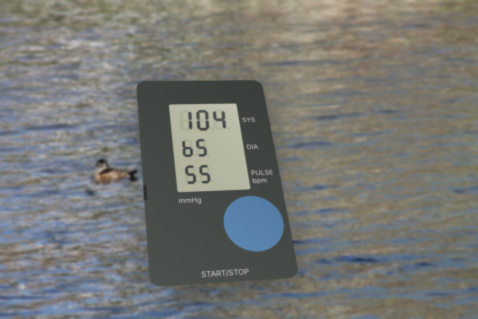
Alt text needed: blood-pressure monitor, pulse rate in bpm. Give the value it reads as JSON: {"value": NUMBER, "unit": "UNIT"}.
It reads {"value": 55, "unit": "bpm"}
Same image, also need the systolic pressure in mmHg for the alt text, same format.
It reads {"value": 104, "unit": "mmHg"}
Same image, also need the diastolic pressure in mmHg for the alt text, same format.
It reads {"value": 65, "unit": "mmHg"}
